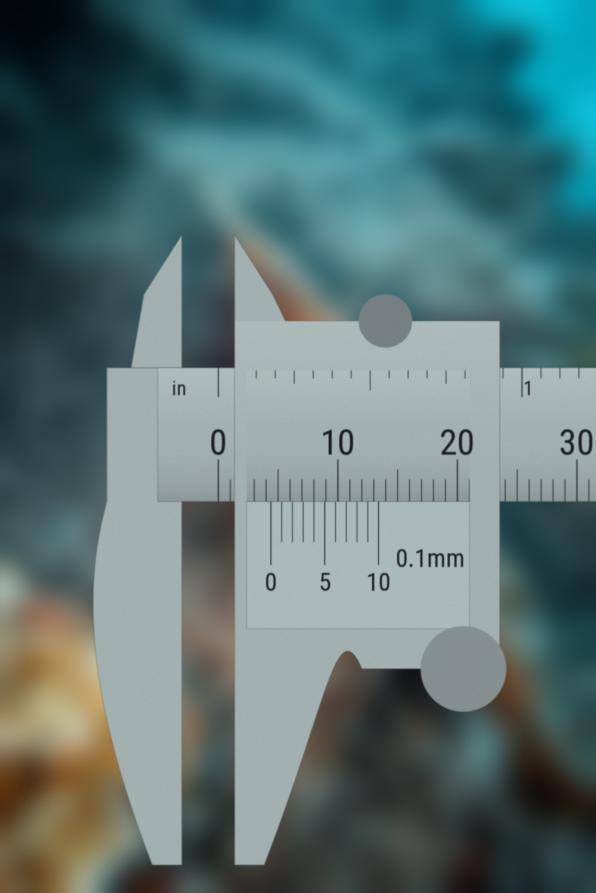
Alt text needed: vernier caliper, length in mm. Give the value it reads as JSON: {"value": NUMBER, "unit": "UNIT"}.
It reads {"value": 4.4, "unit": "mm"}
